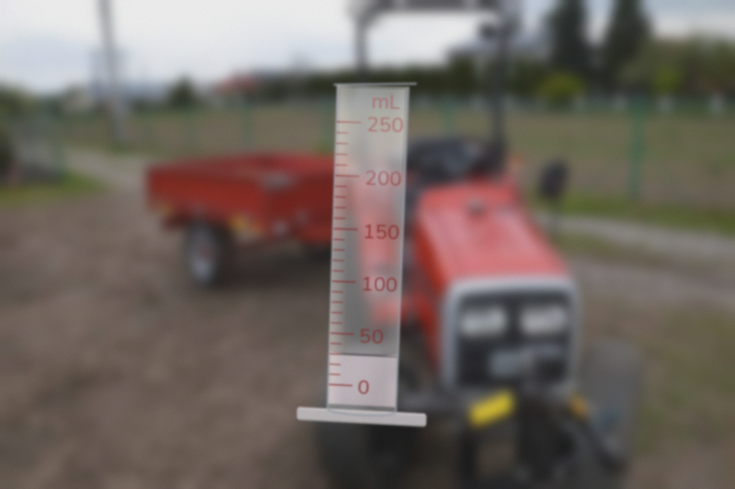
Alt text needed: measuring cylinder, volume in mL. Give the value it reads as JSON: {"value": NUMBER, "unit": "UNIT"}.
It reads {"value": 30, "unit": "mL"}
